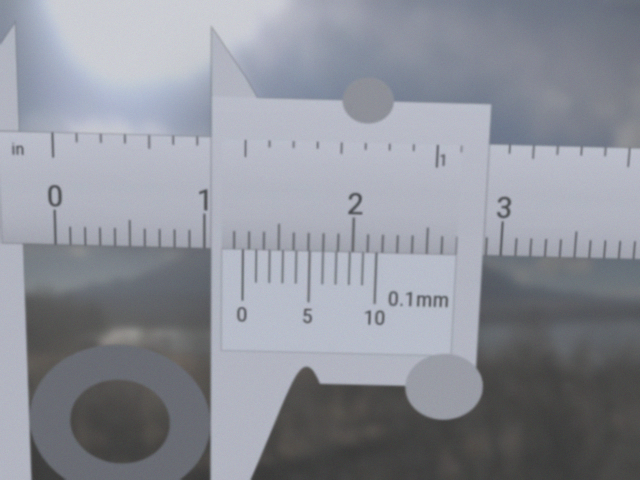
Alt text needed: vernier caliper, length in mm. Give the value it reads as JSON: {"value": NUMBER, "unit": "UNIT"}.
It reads {"value": 12.6, "unit": "mm"}
